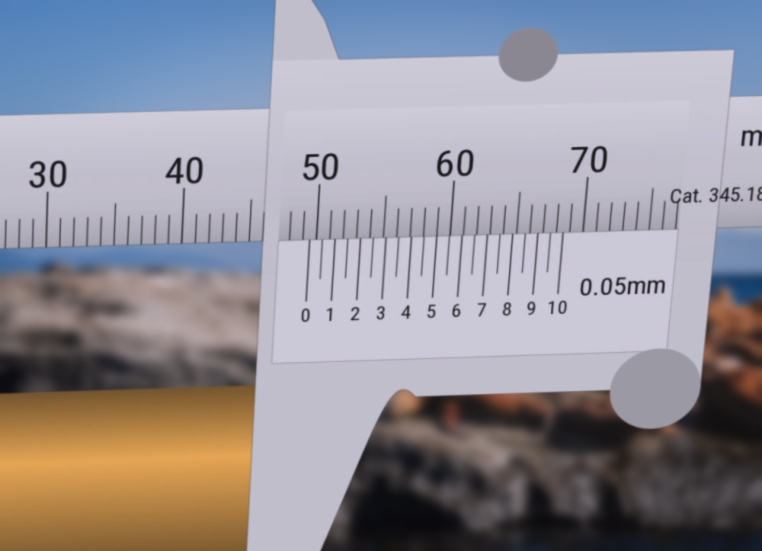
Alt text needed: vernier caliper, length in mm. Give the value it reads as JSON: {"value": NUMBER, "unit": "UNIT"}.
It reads {"value": 49.5, "unit": "mm"}
